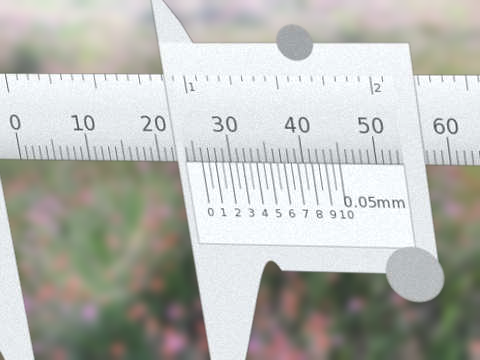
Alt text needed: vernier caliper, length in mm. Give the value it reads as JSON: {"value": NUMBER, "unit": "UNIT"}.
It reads {"value": 26.0, "unit": "mm"}
